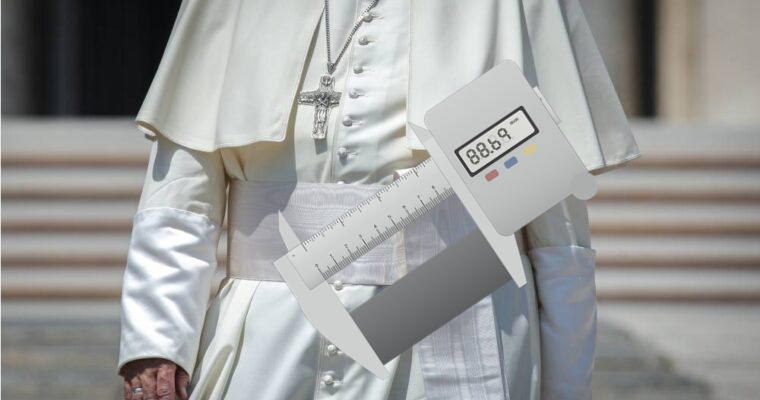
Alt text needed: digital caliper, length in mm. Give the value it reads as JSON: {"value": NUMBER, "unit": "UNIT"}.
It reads {"value": 88.69, "unit": "mm"}
